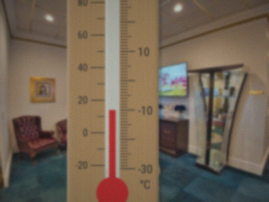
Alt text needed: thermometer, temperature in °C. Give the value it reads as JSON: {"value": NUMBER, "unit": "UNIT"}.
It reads {"value": -10, "unit": "°C"}
